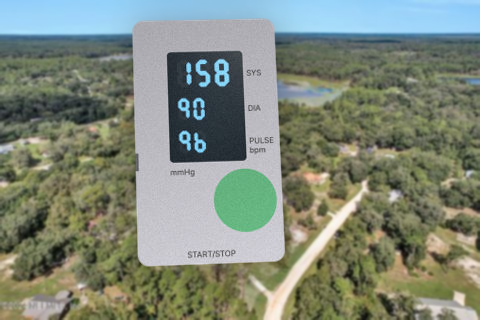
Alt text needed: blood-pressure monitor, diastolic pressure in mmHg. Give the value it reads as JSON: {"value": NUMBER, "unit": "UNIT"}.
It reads {"value": 90, "unit": "mmHg"}
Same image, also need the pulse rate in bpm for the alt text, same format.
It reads {"value": 96, "unit": "bpm"}
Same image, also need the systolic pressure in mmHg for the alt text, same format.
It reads {"value": 158, "unit": "mmHg"}
